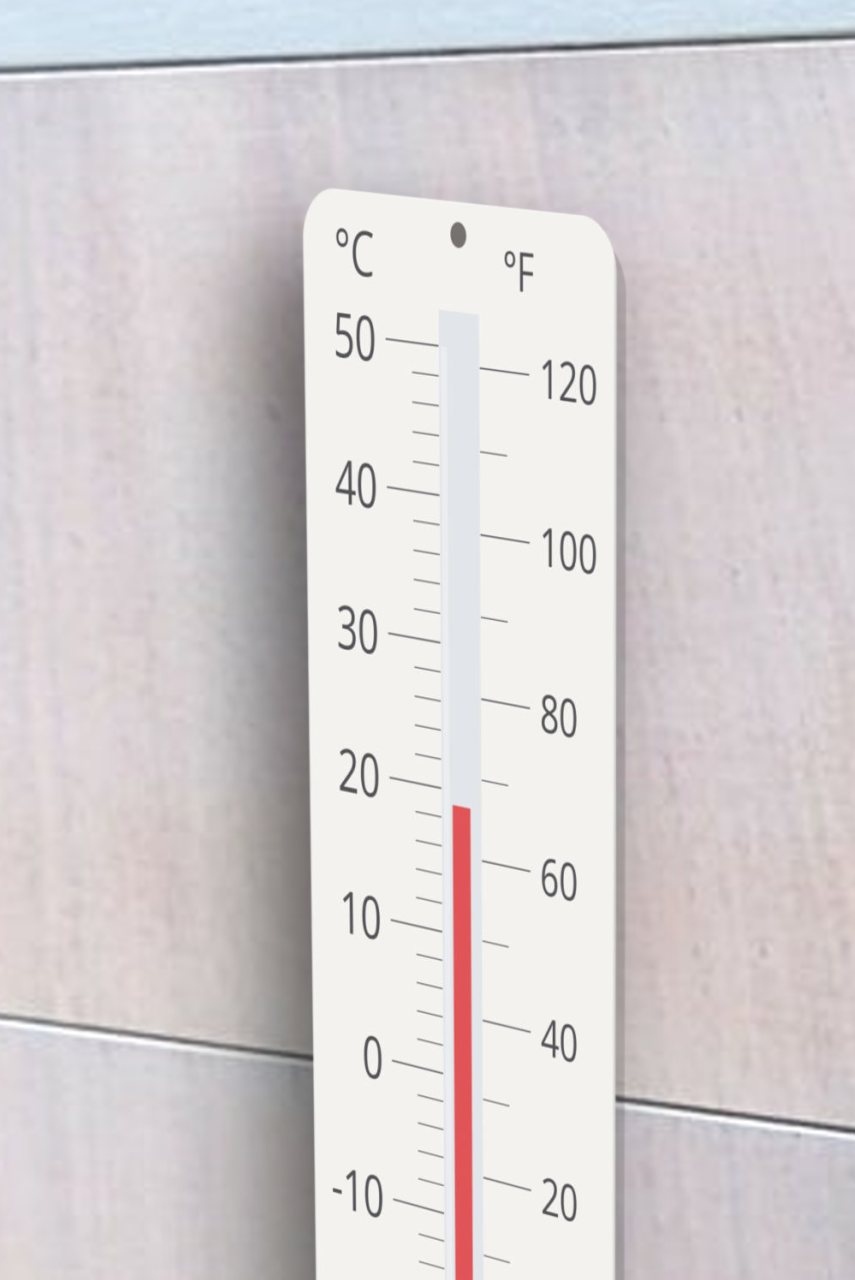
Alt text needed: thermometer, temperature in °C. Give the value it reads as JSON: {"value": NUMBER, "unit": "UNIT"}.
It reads {"value": 19, "unit": "°C"}
